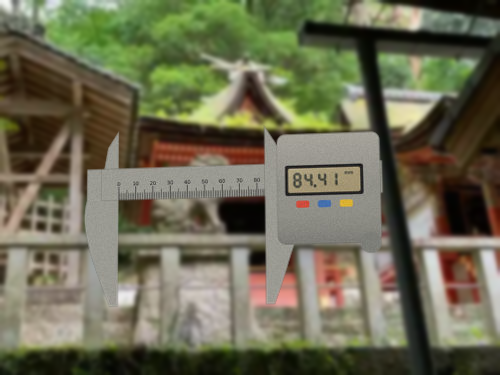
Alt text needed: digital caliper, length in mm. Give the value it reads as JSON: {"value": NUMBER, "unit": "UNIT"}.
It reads {"value": 84.41, "unit": "mm"}
